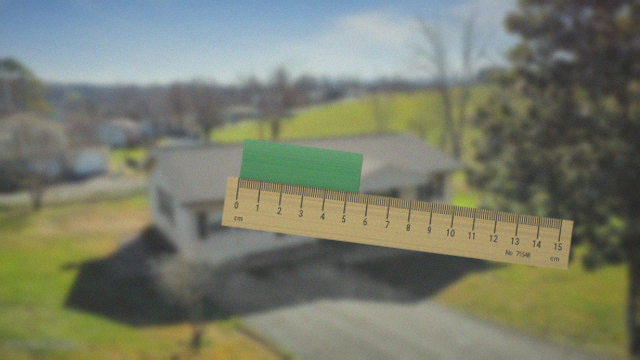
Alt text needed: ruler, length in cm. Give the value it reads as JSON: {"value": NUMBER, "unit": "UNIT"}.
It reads {"value": 5.5, "unit": "cm"}
